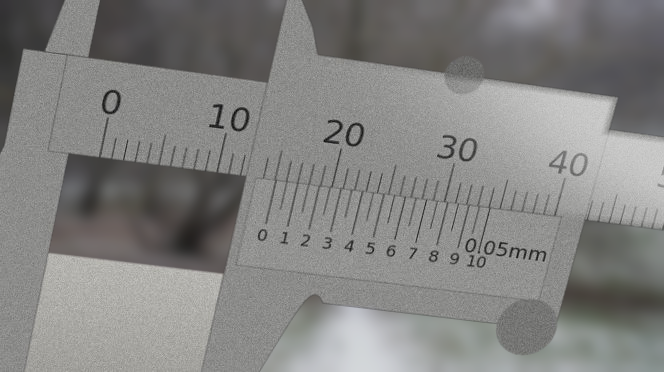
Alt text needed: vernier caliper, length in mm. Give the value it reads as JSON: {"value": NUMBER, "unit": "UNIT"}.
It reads {"value": 15.1, "unit": "mm"}
